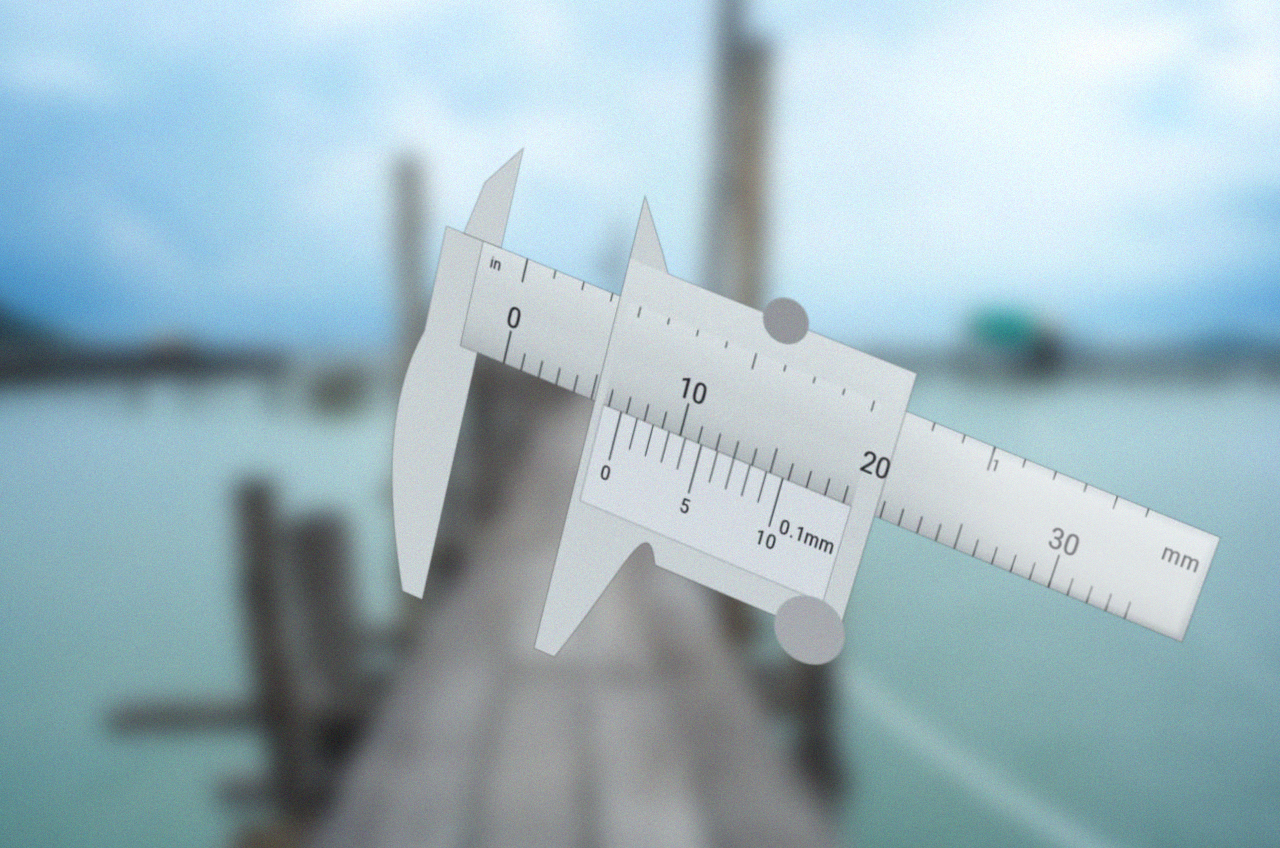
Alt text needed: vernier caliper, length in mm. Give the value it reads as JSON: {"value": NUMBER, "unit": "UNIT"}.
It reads {"value": 6.7, "unit": "mm"}
